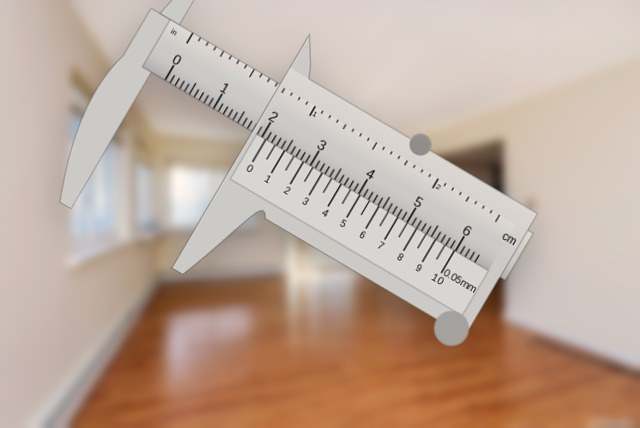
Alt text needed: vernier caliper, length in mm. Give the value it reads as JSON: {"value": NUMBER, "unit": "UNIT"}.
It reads {"value": 20.8, "unit": "mm"}
